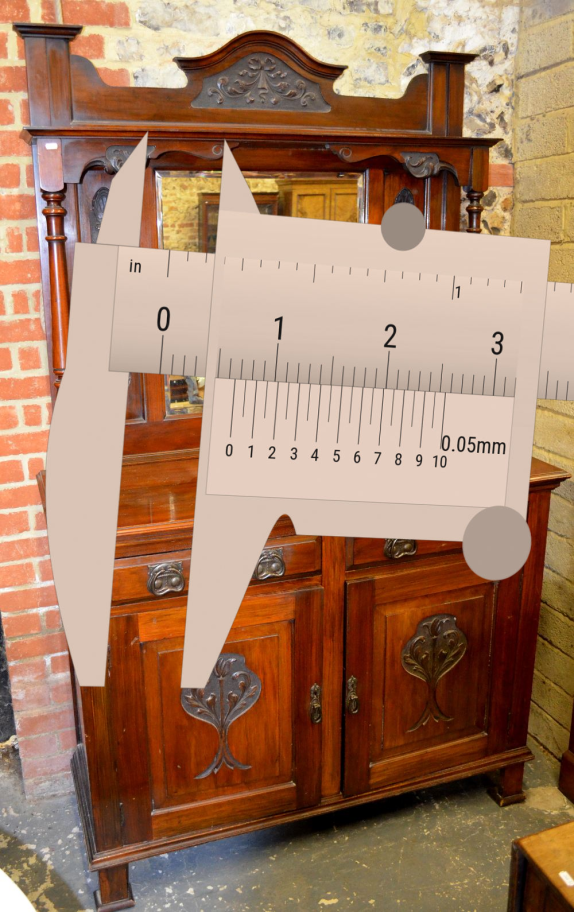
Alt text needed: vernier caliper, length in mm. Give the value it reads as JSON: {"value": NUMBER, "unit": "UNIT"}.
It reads {"value": 6.5, "unit": "mm"}
